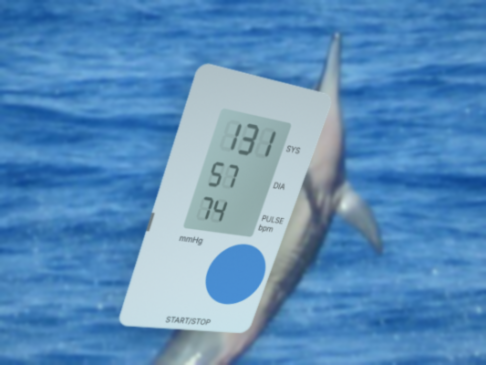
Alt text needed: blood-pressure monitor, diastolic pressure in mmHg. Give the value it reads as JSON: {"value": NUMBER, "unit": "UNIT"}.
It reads {"value": 57, "unit": "mmHg"}
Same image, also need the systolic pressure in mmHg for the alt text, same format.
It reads {"value": 131, "unit": "mmHg"}
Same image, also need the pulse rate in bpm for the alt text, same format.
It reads {"value": 74, "unit": "bpm"}
